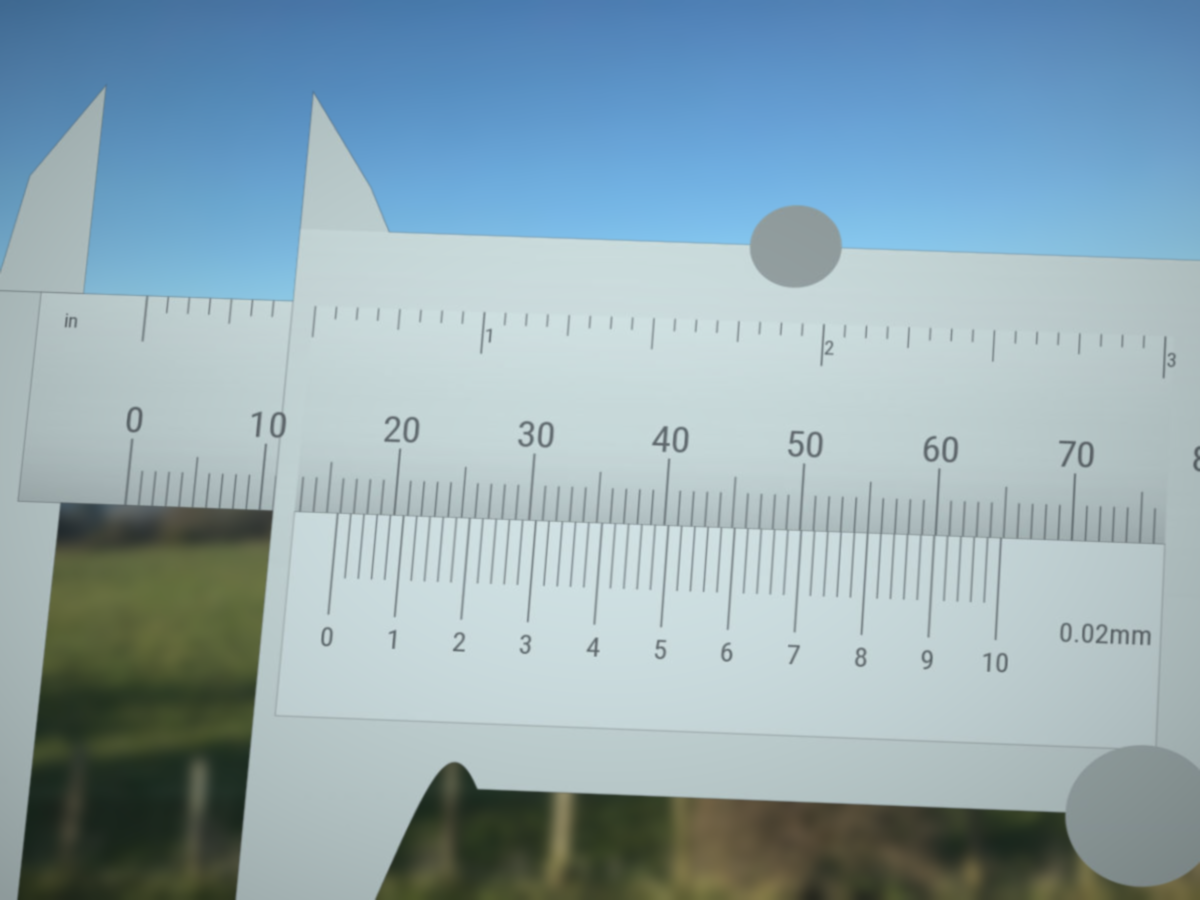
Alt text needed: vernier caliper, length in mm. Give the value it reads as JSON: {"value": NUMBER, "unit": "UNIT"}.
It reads {"value": 15.8, "unit": "mm"}
